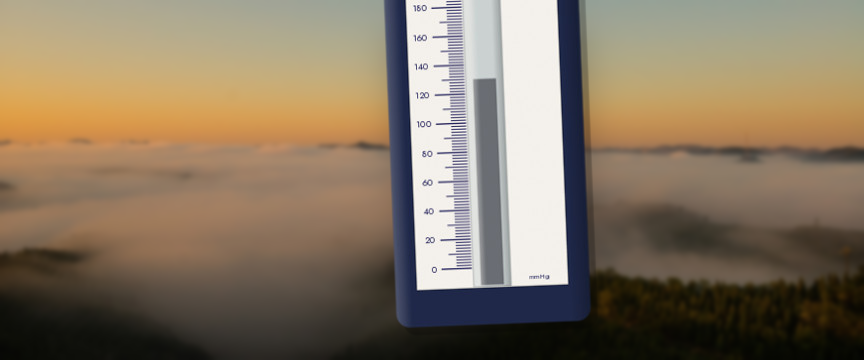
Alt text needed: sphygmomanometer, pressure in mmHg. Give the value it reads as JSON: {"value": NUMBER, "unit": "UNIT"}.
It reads {"value": 130, "unit": "mmHg"}
